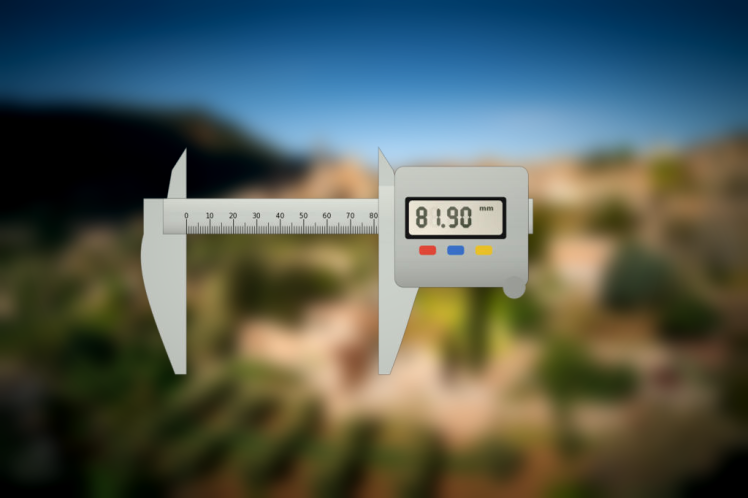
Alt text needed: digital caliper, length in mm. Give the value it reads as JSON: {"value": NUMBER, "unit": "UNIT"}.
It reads {"value": 81.90, "unit": "mm"}
